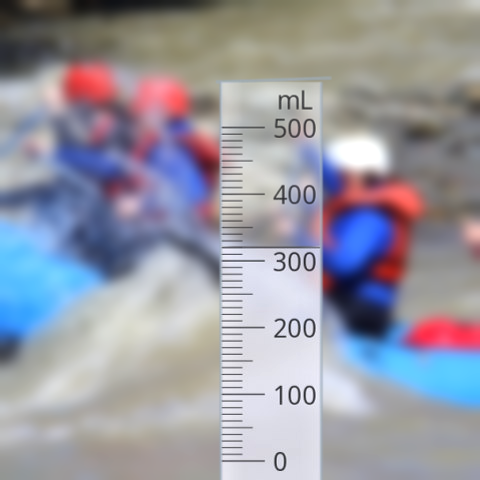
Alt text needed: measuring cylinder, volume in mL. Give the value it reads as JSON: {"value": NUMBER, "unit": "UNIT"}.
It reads {"value": 320, "unit": "mL"}
